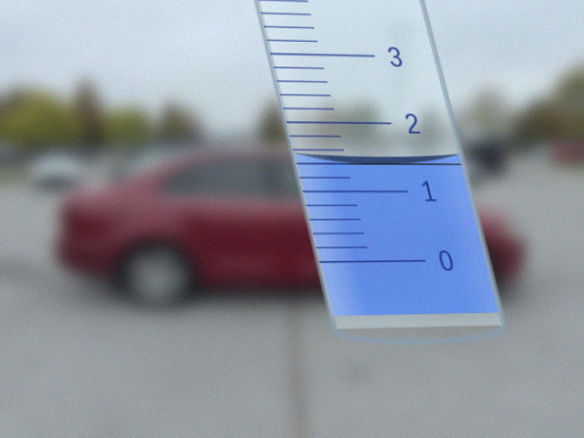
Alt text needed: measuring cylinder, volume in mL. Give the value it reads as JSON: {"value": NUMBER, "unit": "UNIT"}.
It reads {"value": 1.4, "unit": "mL"}
